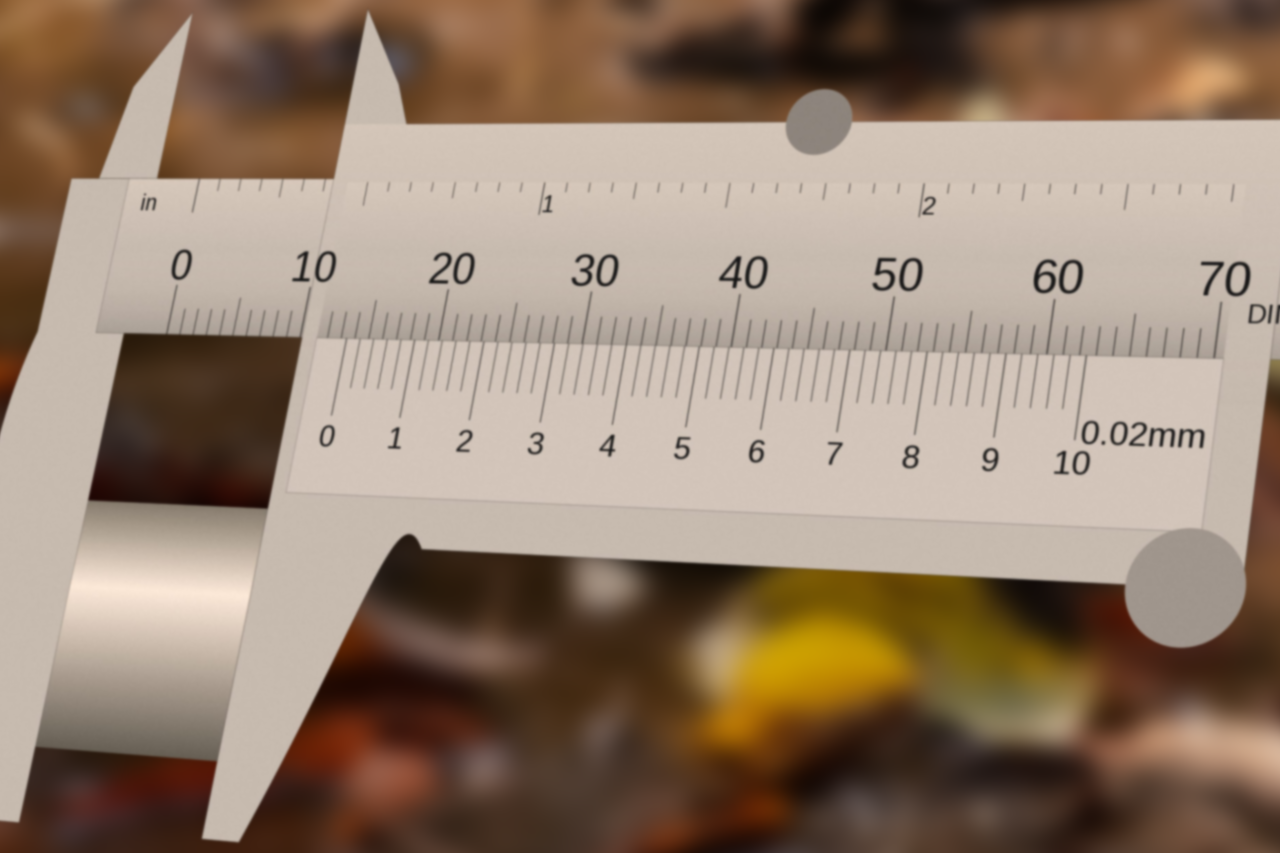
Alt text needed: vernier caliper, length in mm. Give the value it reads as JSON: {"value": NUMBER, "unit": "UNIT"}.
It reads {"value": 13.4, "unit": "mm"}
